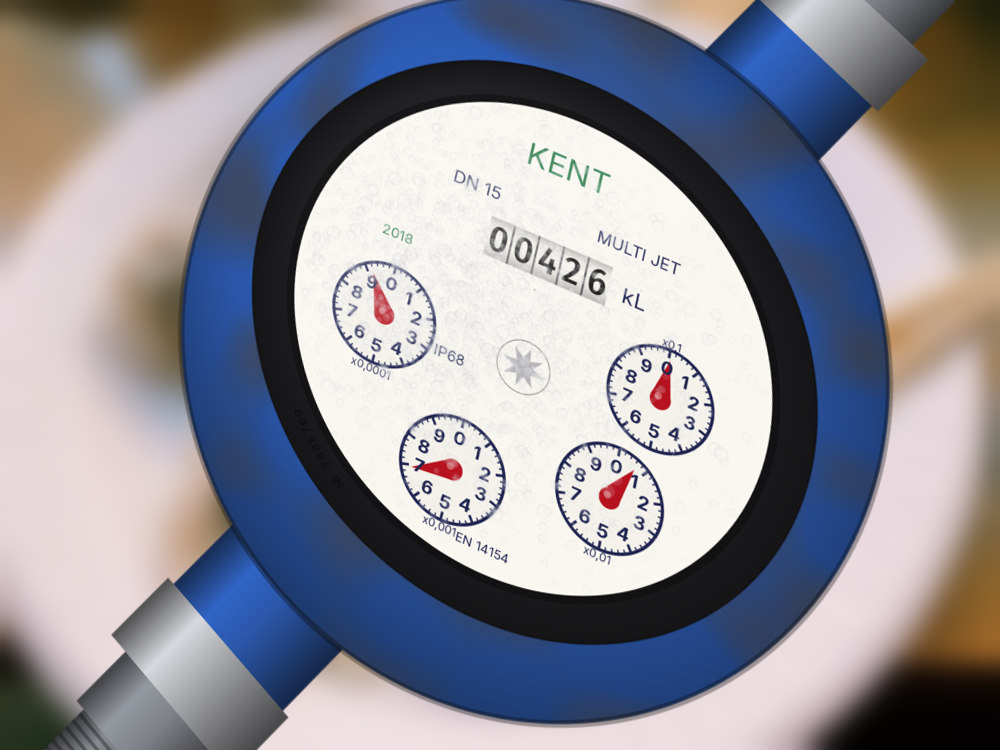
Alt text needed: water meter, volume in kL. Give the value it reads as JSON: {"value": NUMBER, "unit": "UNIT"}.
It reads {"value": 426.0069, "unit": "kL"}
